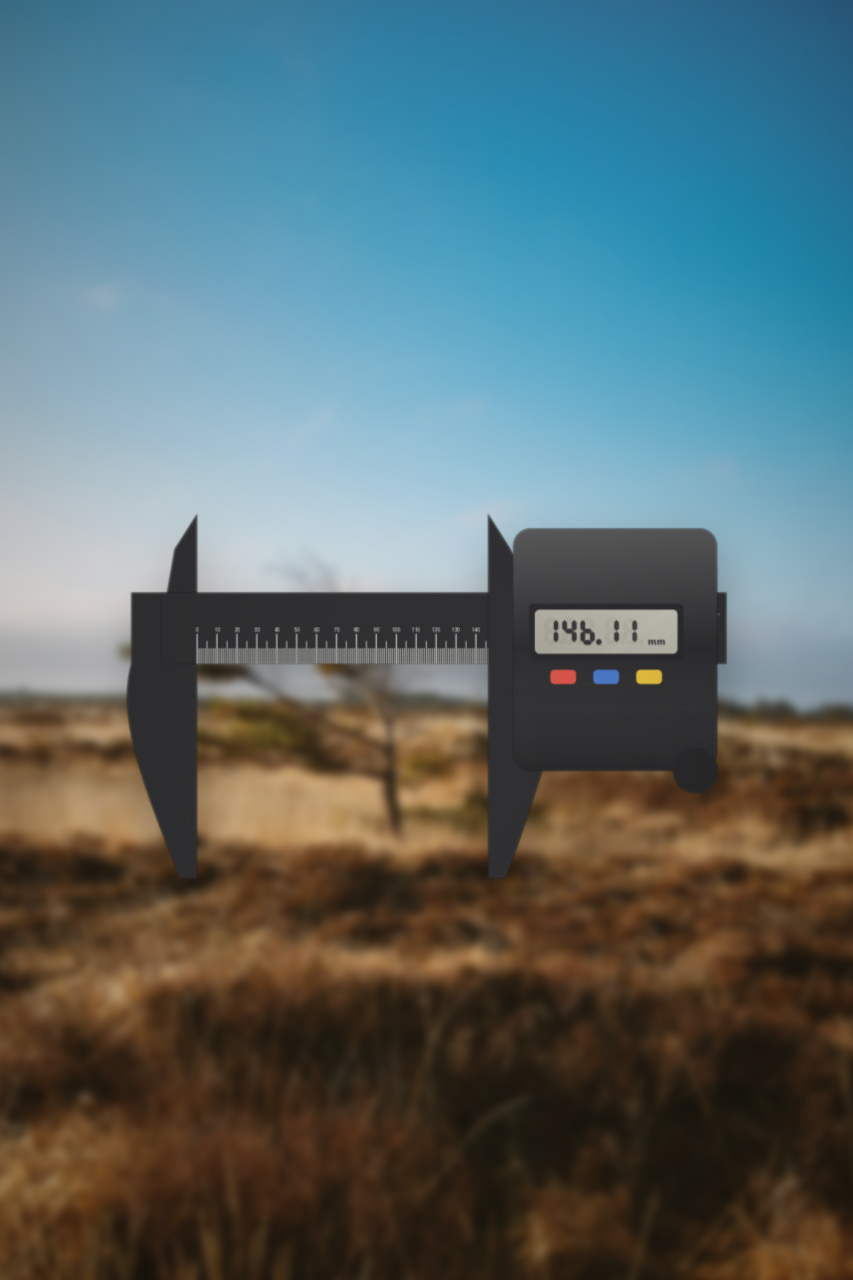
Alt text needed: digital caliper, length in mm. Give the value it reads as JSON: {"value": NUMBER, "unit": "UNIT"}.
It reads {"value": 146.11, "unit": "mm"}
